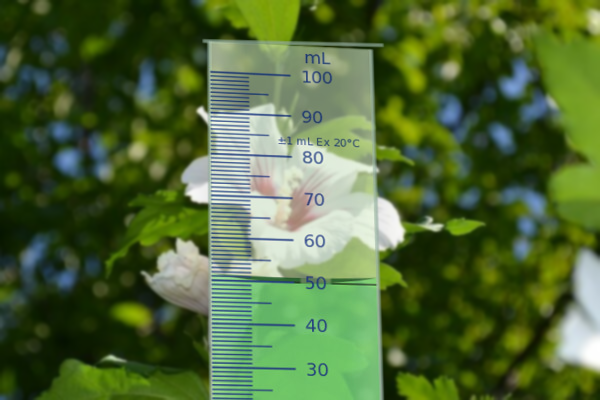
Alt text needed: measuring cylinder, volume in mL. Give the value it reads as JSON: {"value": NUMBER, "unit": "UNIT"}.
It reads {"value": 50, "unit": "mL"}
